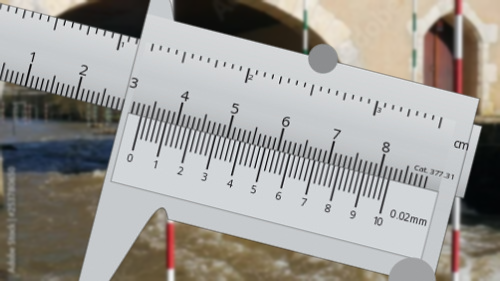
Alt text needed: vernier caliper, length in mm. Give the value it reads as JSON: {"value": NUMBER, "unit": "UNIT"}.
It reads {"value": 33.0, "unit": "mm"}
